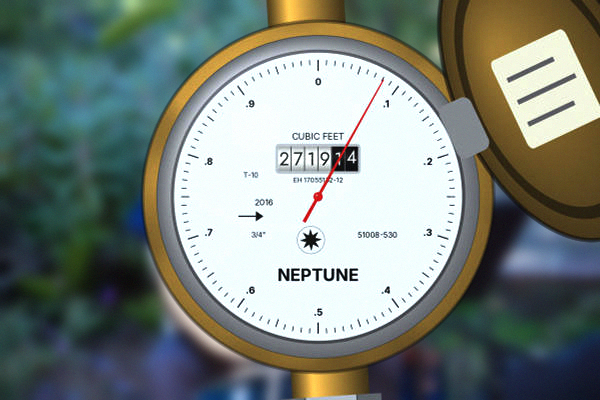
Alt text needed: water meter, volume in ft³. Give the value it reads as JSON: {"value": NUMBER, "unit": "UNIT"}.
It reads {"value": 271914.08, "unit": "ft³"}
